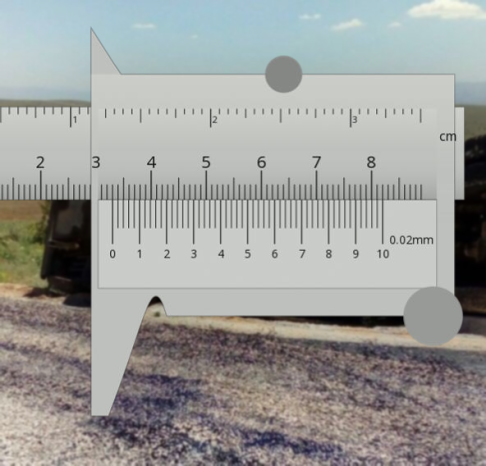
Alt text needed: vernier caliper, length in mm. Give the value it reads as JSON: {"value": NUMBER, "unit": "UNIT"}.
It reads {"value": 33.0, "unit": "mm"}
